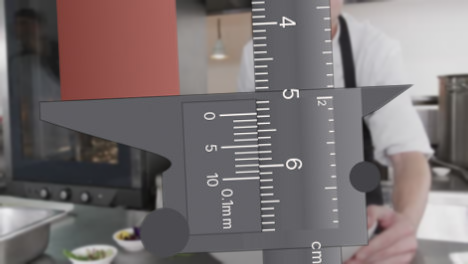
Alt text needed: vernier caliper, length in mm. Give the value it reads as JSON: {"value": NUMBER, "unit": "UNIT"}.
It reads {"value": 52.6, "unit": "mm"}
